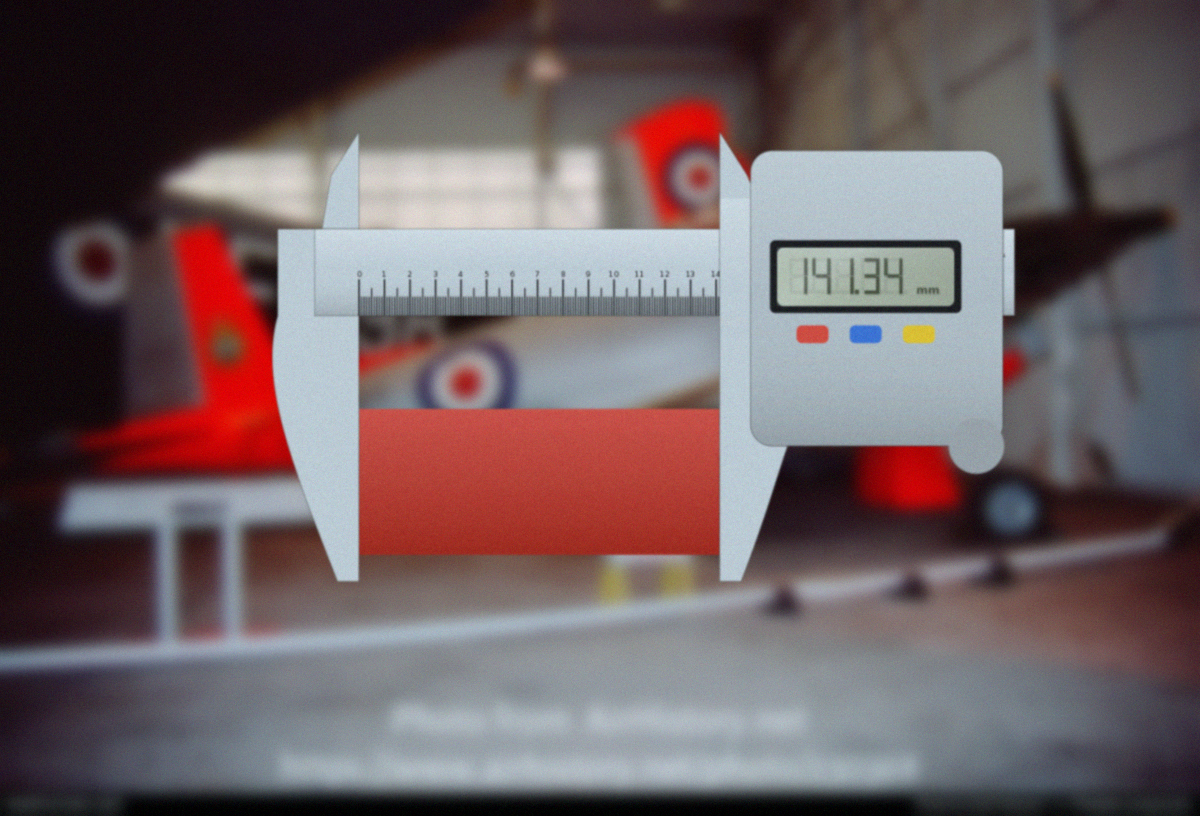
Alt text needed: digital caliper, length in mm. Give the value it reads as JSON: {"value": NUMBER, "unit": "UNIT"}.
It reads {"value": 141.34, "unit": "mm"}
